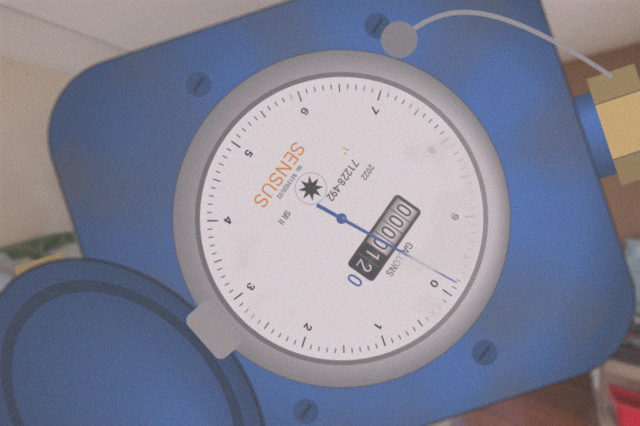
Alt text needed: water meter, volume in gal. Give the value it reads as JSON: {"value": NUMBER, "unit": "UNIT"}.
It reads {"value": 119.8, "unit": "gal"}
